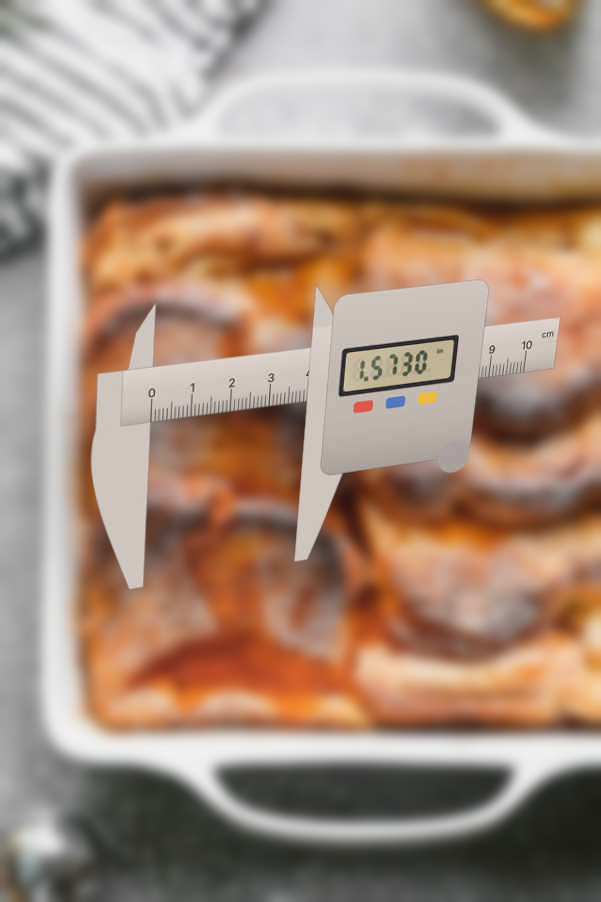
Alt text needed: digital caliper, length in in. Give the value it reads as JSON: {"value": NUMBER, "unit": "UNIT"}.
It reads {"value": 1.5730, "unit": "in"}
